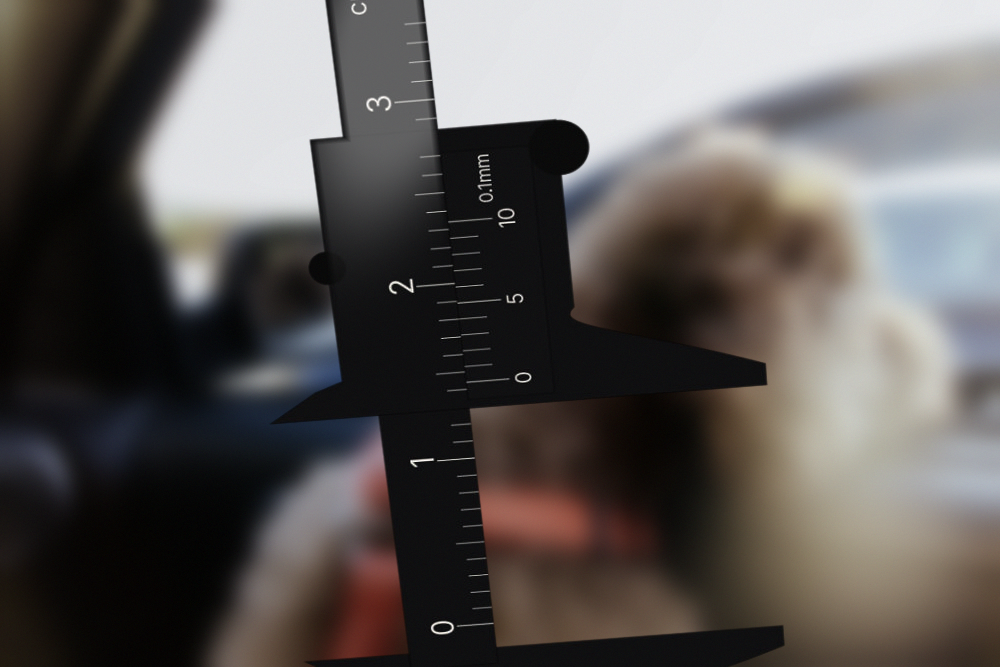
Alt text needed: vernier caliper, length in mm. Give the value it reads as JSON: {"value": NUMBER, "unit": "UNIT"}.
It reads {"value": 14.4, "unit": "mm"}
